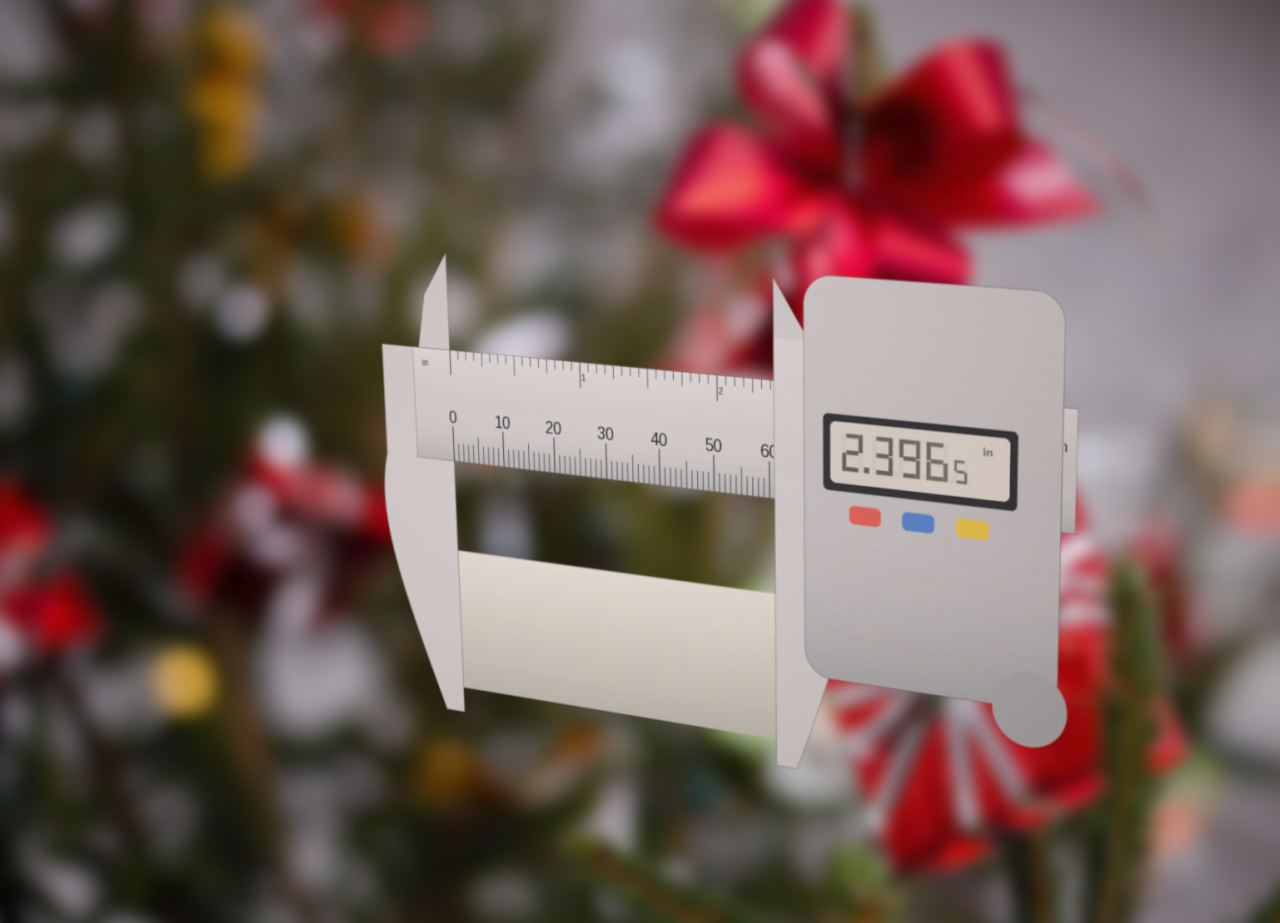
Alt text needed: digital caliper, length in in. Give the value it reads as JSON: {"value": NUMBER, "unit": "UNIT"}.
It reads {"value": 2.3965, "unit": "in"}
